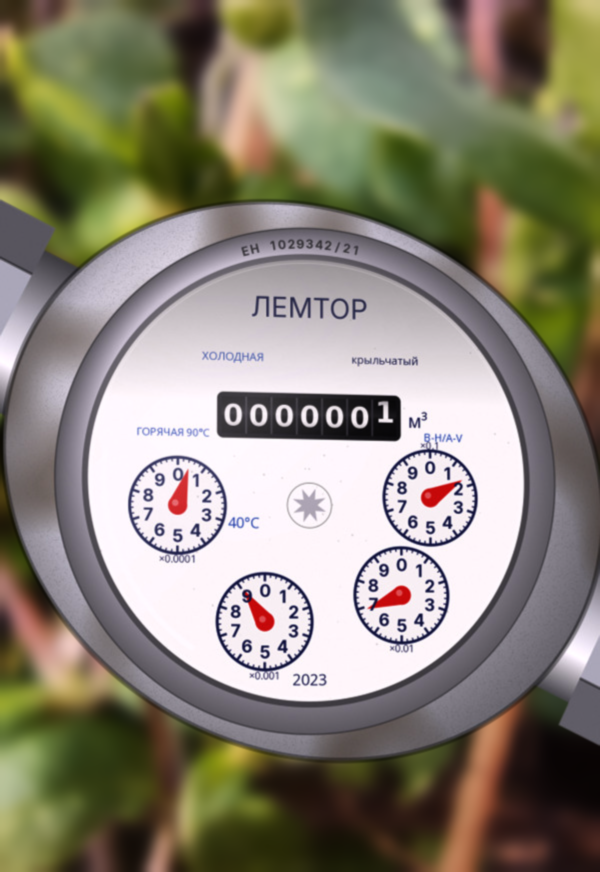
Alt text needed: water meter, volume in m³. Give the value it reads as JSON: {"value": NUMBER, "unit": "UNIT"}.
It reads {"value": 1.1690, "unit": "m³"}
